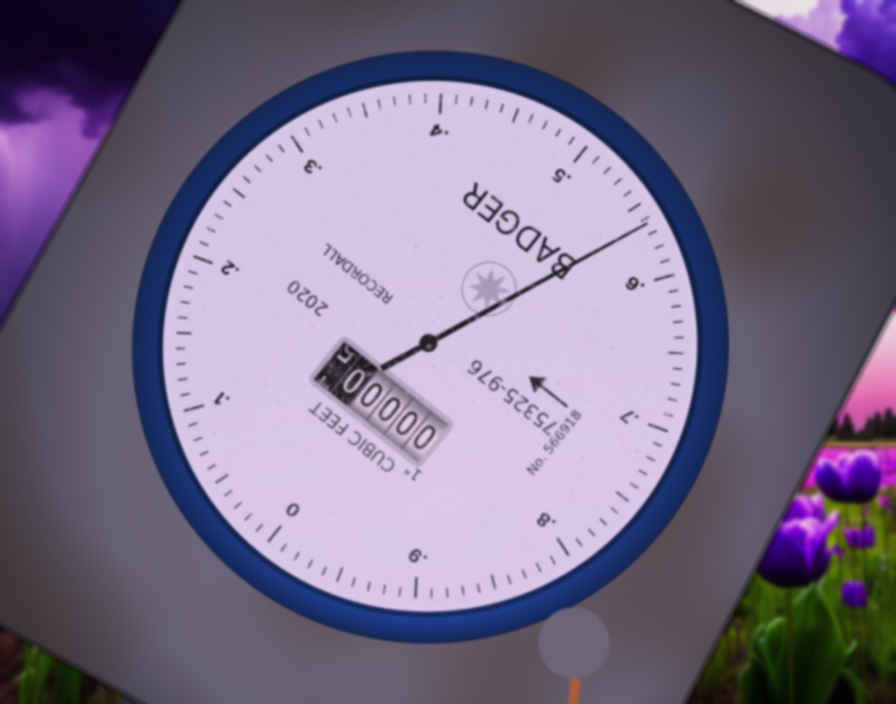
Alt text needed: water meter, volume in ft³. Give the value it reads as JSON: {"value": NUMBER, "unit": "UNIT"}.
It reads {"value": 4.56, "unit": "ft³"}
